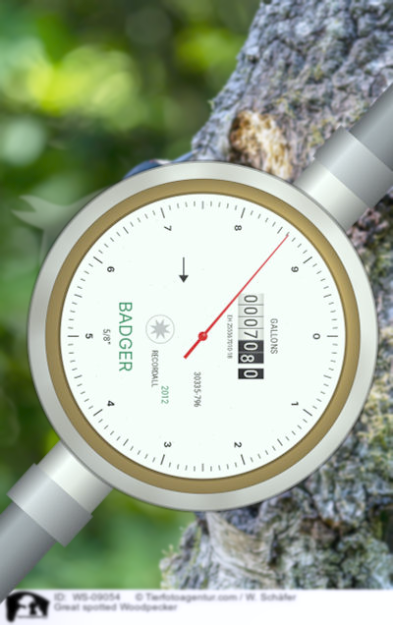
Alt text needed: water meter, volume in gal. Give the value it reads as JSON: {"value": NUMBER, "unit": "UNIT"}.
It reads {"value": 7078.6, "unit": "gal"}
